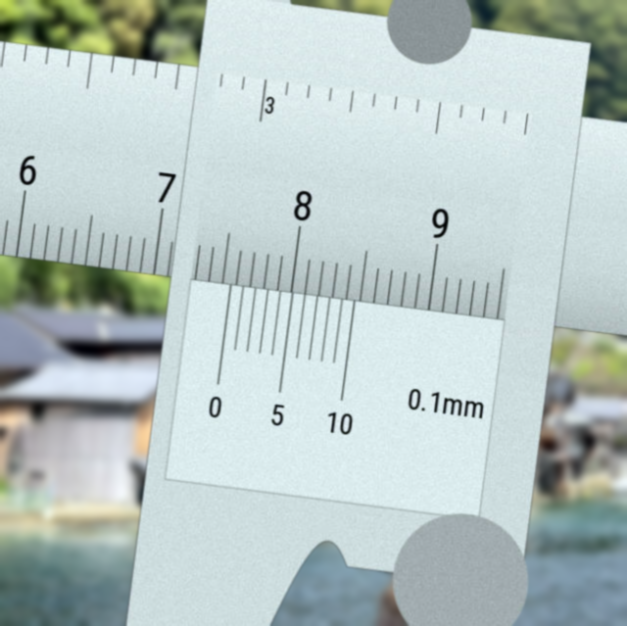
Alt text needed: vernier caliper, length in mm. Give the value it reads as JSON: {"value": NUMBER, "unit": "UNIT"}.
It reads {"value": 75.6, "unit": "mm"}
